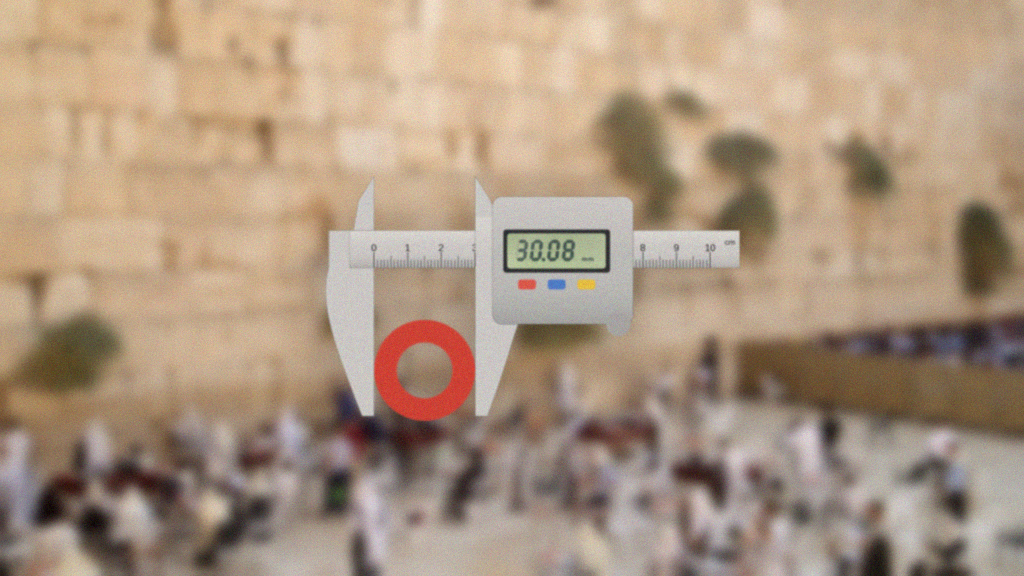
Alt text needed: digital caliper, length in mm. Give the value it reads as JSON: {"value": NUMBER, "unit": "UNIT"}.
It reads {"value": 30.08, "unit": "mm"}
